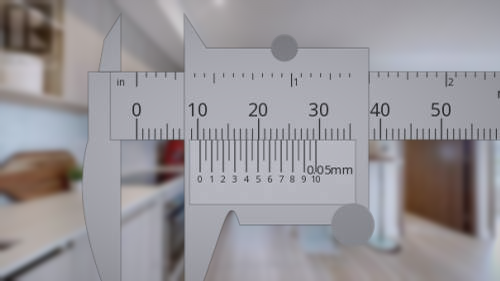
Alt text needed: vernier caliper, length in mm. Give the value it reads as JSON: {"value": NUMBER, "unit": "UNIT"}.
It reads {"value": 10.4, "unit": "mm"}
